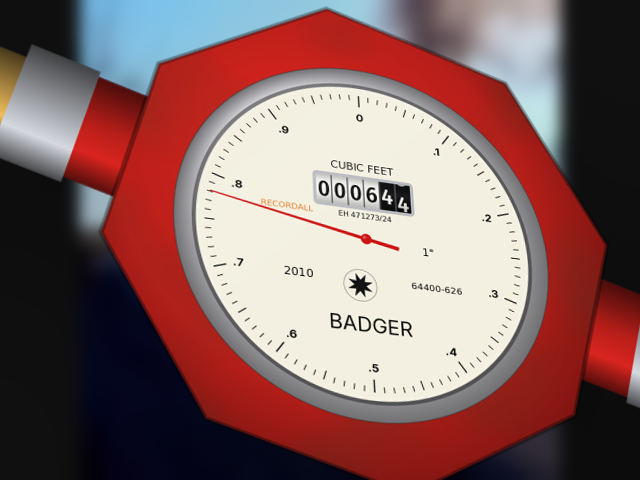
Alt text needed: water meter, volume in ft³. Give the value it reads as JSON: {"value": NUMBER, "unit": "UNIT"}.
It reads {"value": 643.78, "unit": "ft³"}
